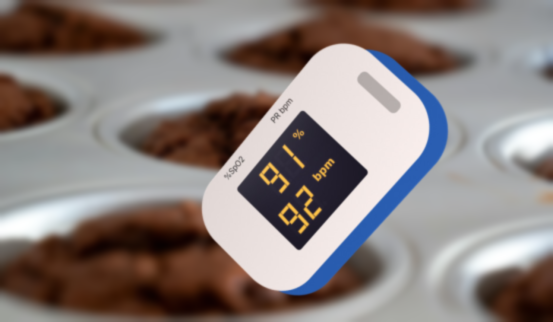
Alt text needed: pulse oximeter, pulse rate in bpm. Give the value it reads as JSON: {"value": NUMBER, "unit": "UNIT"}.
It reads {"value": 92, "unit": "bpm"}
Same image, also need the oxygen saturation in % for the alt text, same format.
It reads {"value": 91, "unit": "%"}
